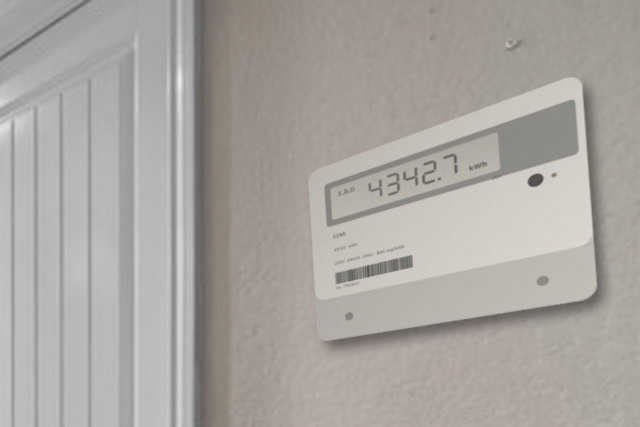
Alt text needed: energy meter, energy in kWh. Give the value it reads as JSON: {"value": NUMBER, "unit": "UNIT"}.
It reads {"value": 4342.7, "unit": "kWh"}
